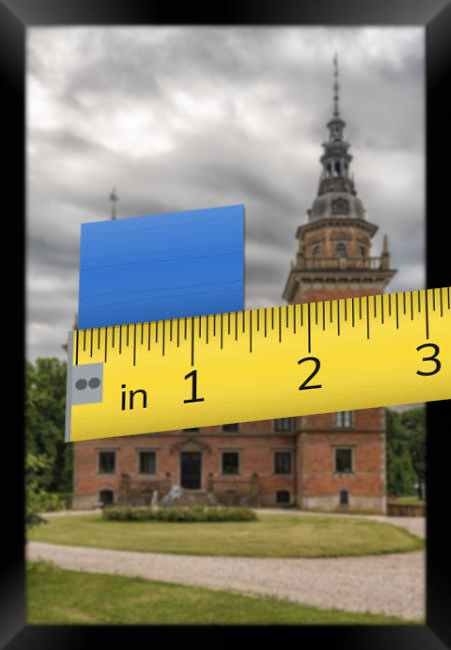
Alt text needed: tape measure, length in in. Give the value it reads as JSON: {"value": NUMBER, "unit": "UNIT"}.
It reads {"value": 1.4375, "unit": "in"}
